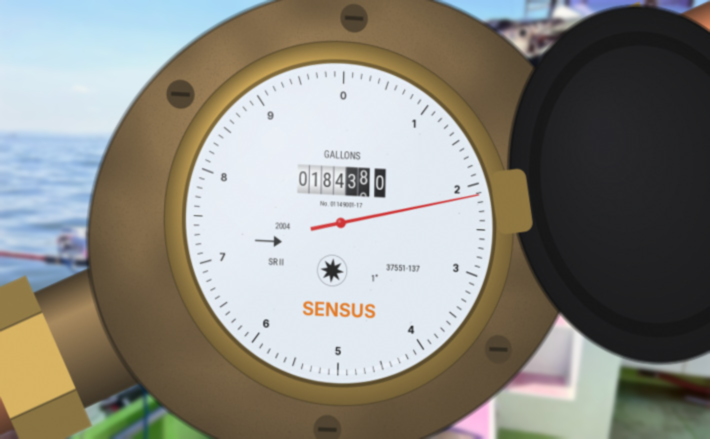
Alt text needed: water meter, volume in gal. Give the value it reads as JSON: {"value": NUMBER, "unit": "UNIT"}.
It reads {"value": 184382.1, "unit": "gal"}
